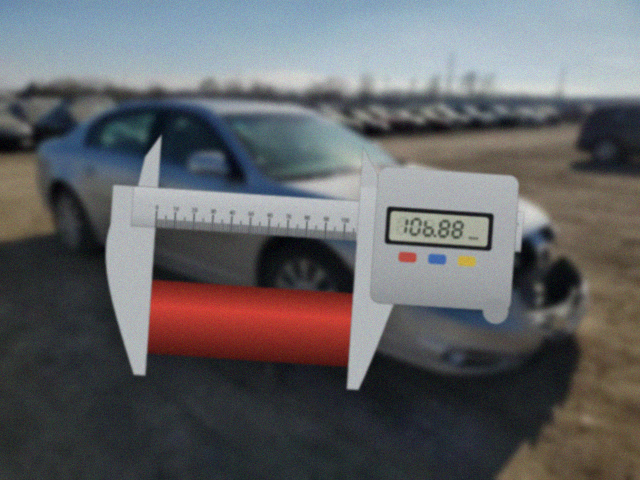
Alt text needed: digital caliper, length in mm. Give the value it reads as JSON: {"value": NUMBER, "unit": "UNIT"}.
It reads {"value": 106.88, "unit": "mm"}
